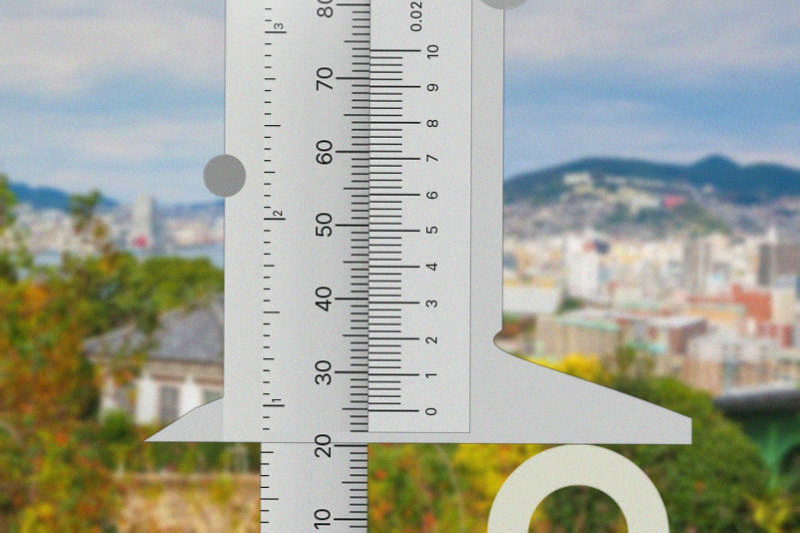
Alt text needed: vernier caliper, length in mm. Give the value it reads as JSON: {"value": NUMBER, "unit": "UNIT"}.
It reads {"value": 24.8, "unit": "mm"}
